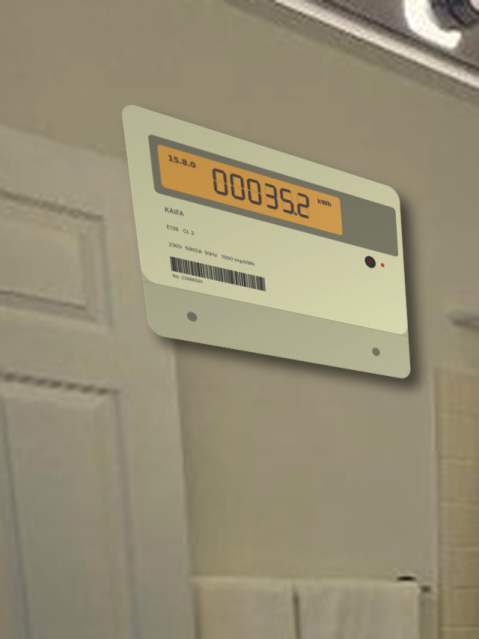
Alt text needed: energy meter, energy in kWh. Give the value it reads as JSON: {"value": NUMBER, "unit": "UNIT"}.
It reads {"value": 35.2, "unit": "kWh"}
